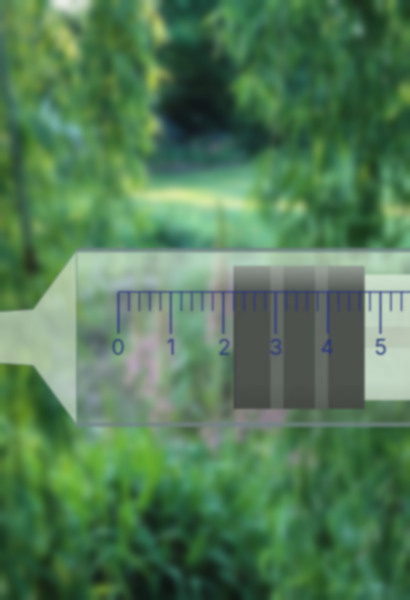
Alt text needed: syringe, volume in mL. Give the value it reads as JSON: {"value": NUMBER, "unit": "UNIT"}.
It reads {"value": 2.2, "unit": "mL"}
